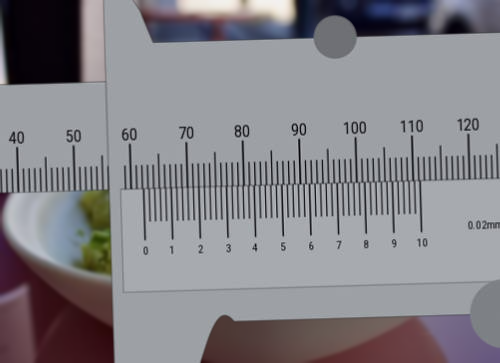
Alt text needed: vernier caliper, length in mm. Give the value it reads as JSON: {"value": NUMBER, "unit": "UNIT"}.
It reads {"value": 62.2, "unit": "mm"}
